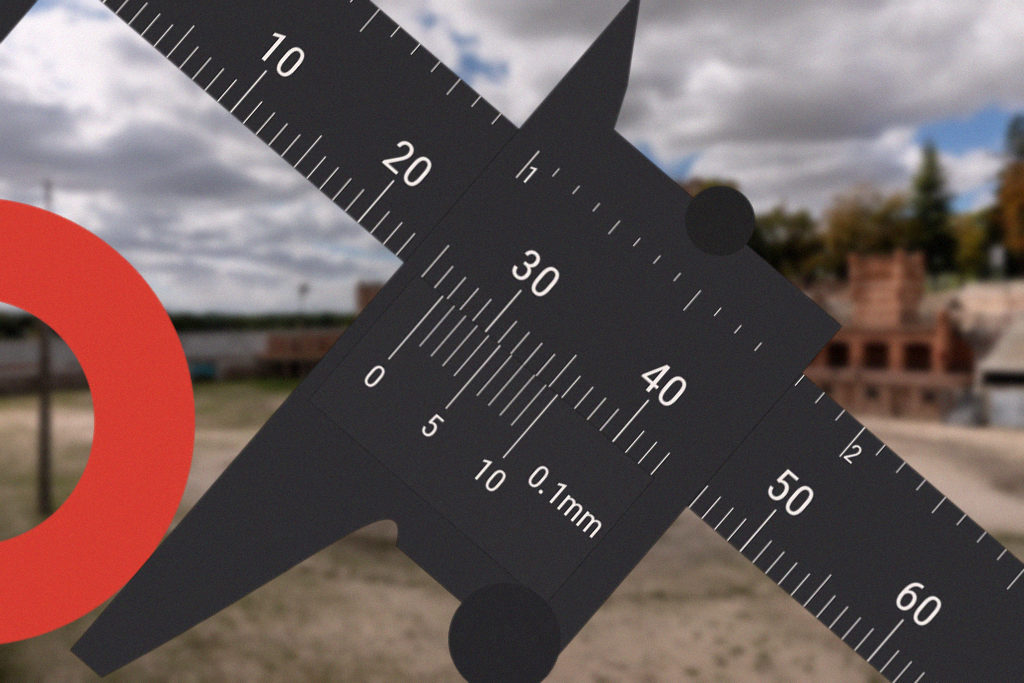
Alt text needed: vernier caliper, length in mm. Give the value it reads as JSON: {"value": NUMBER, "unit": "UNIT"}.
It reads {"value": 26.7, "unit": "mm"}
